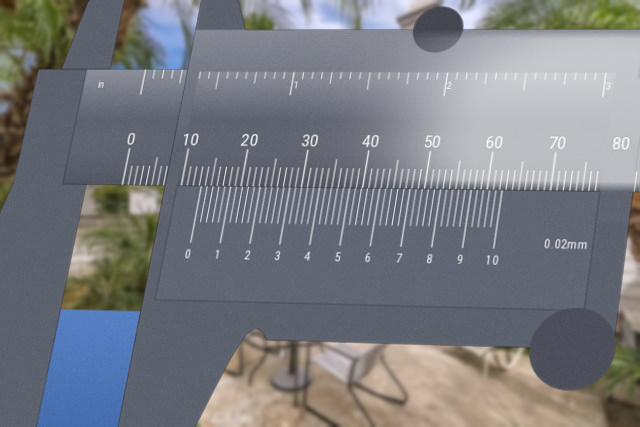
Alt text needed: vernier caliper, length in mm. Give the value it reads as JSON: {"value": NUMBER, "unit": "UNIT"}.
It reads {"value": 13.4, "unit": "mm"}
